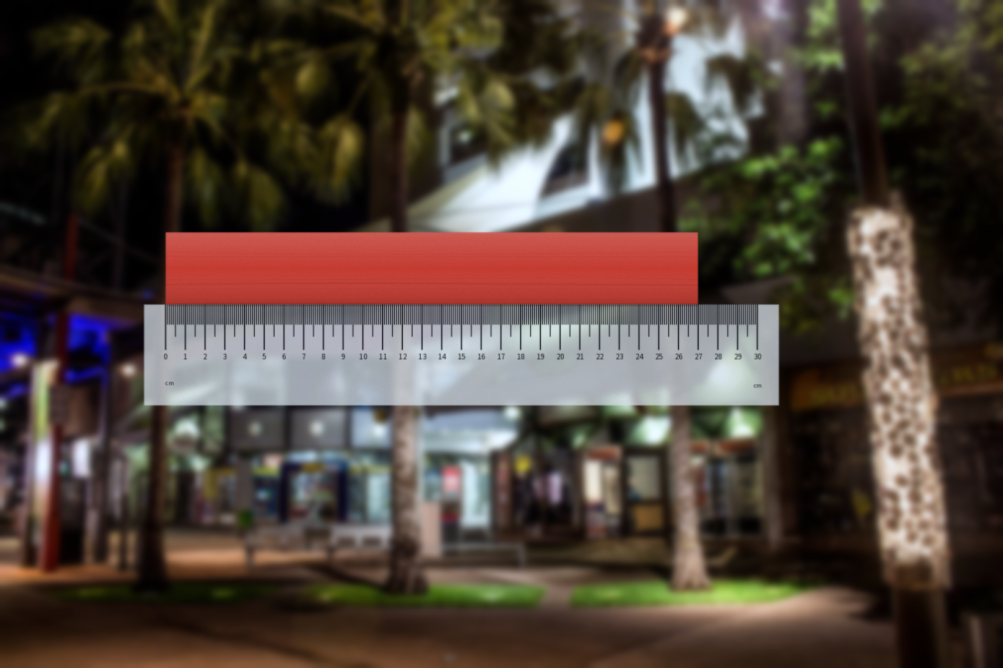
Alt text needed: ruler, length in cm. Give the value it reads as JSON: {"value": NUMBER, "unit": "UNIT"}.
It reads {"value": 27, "unit": "cm"}
